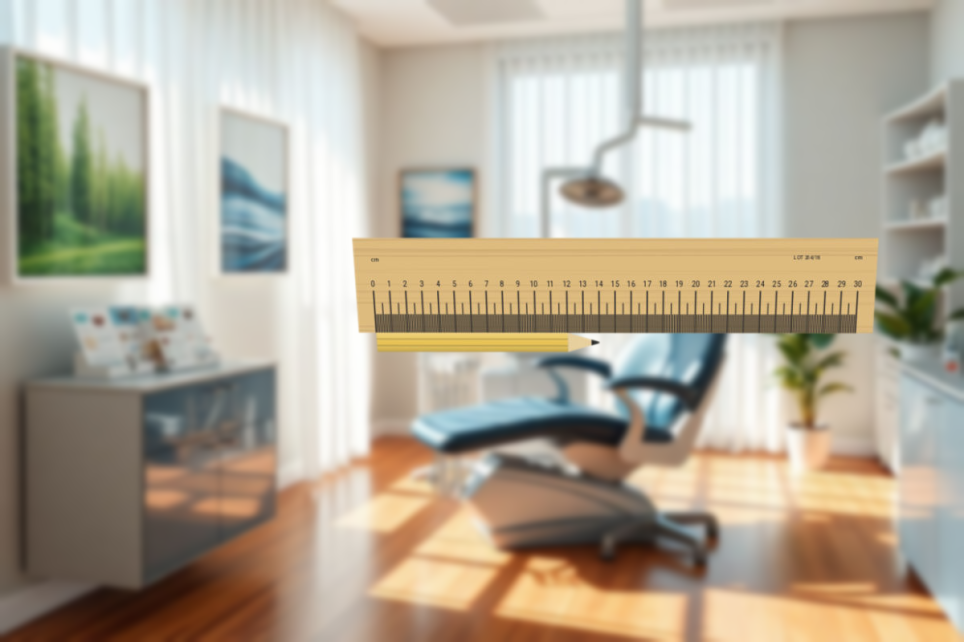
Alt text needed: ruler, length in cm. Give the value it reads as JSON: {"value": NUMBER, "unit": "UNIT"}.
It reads {"value": 14, "unit": "cm"}
